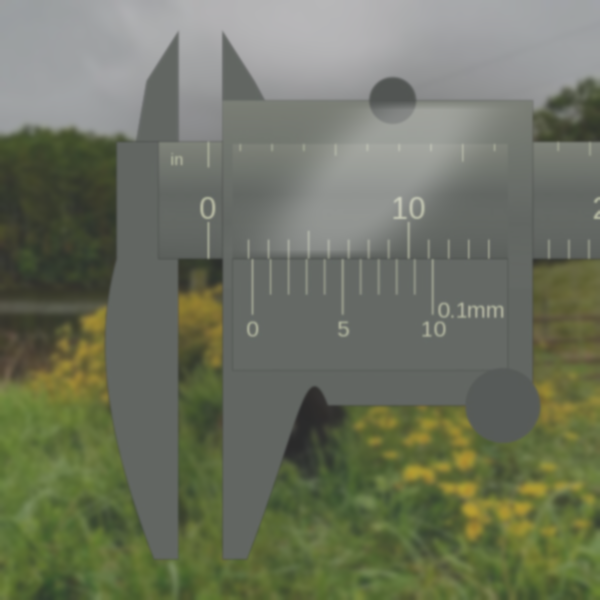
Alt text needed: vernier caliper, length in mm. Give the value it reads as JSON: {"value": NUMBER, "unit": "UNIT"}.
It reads {"value": 2.2, "unit": "mm"}
